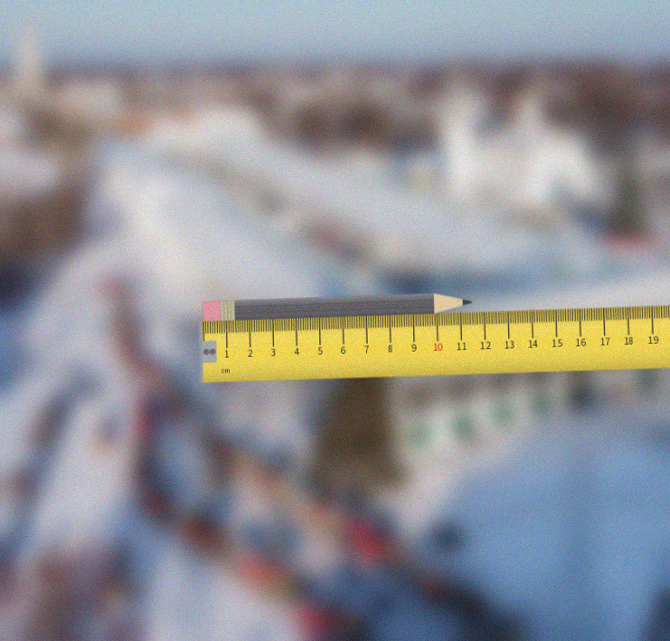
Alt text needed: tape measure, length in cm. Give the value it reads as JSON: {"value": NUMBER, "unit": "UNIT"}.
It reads {"value": 11.5, "unit": "cm"}
